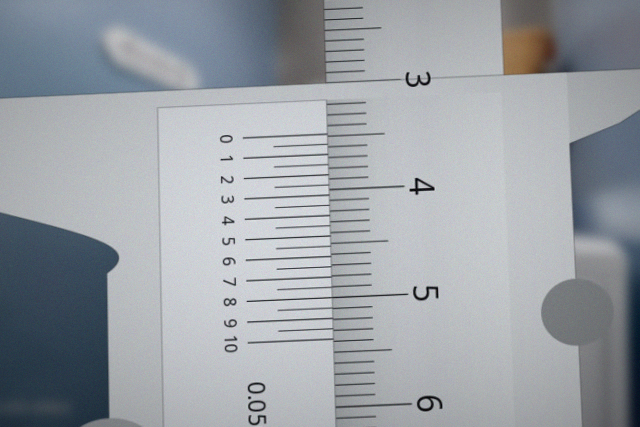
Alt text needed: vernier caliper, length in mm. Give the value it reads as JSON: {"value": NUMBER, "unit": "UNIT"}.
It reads {"value": 34.8, "unit": "mm"}
